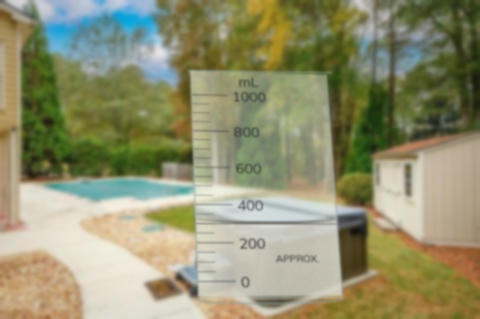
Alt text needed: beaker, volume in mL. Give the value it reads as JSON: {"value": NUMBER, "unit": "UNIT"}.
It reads {"value": 300, "unit": "mL"}
